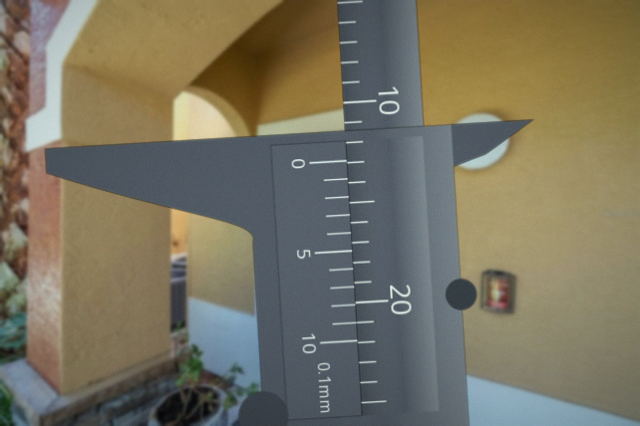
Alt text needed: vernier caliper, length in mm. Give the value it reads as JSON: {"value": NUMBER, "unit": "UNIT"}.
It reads {"value": 12.9, "unit": "mm"}
